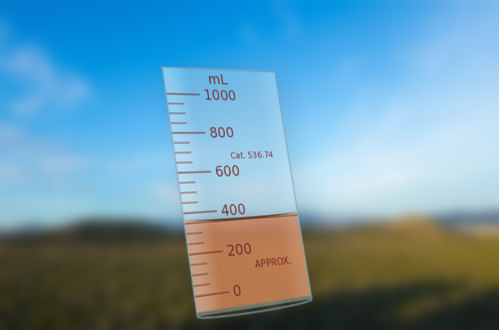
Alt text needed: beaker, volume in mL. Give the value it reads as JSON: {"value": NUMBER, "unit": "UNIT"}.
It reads {"value": 350, "unit": "mL"}
